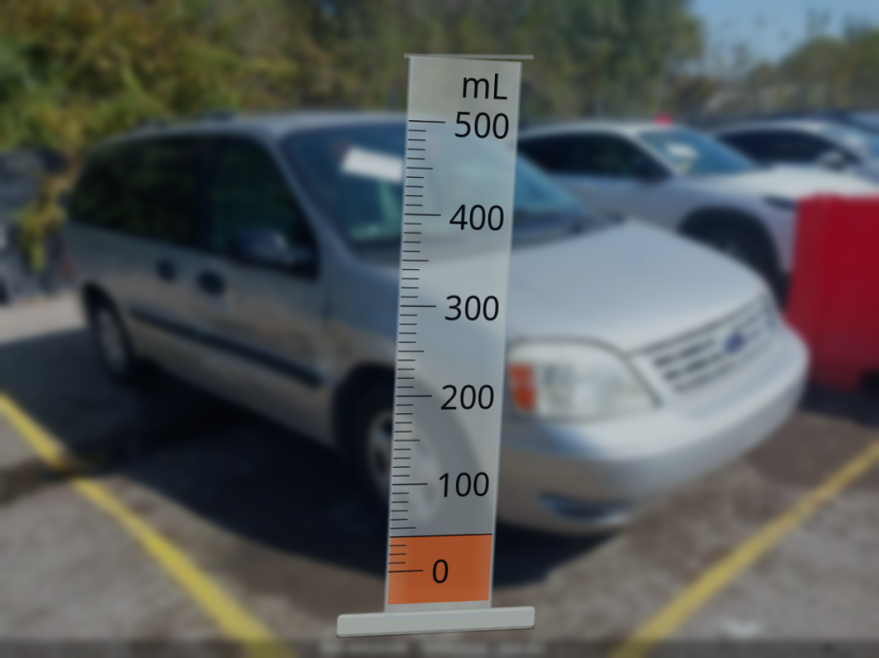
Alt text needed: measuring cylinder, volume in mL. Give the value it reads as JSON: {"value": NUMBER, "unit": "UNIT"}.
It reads {"value": 40, "unit": "mL"}
